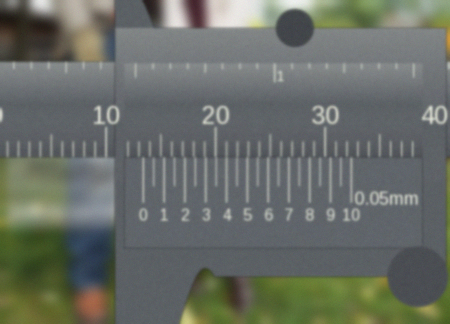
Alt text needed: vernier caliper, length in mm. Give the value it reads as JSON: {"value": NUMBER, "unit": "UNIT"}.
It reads {"value": 13.4, "unit": "mm"}
